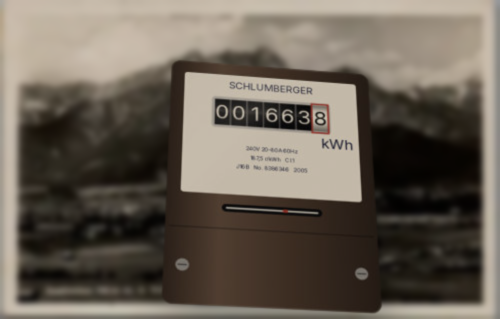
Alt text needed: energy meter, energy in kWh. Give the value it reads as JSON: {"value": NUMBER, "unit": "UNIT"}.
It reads {"value": 1663.8, "unit": "kWh"}
